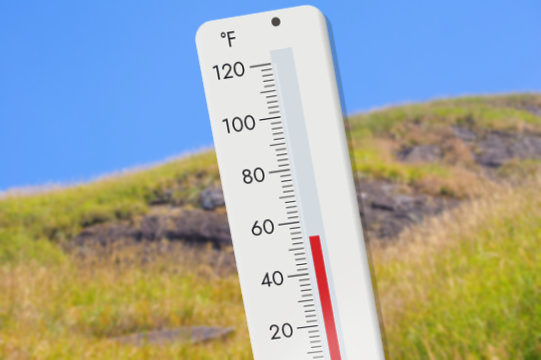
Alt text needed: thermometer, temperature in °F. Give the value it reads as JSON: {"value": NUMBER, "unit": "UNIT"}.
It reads {"value": 54, "unit": "°F"}
